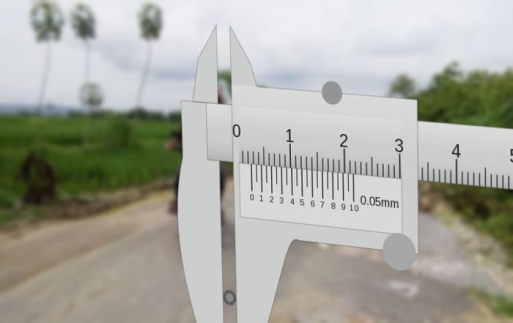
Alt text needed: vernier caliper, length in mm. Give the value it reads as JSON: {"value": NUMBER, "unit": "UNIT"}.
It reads {"value": 2.6, "unit": "mm"}
